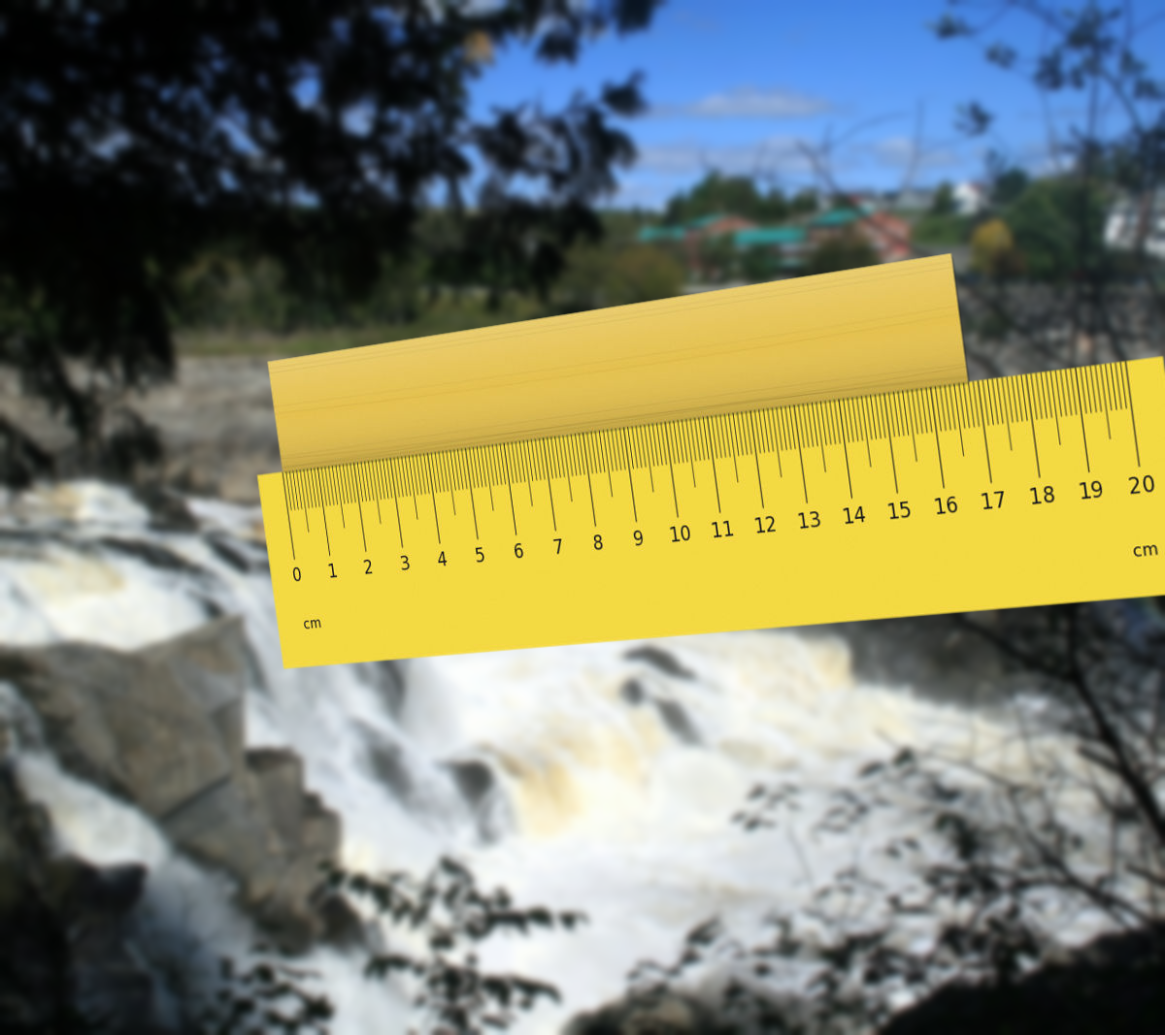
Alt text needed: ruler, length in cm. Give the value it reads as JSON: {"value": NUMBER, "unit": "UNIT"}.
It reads {"value": 16.8, "unit": "cm"}
